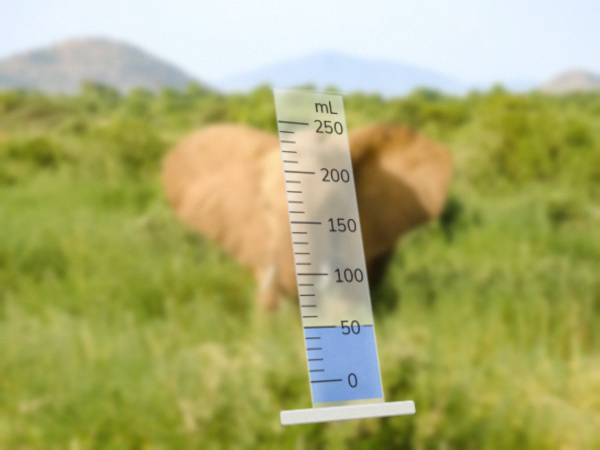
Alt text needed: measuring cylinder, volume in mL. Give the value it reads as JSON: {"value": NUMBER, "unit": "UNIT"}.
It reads {"value": 50, "unit": "mL"}
